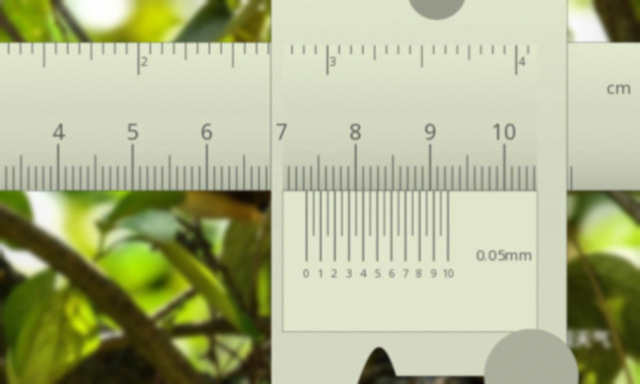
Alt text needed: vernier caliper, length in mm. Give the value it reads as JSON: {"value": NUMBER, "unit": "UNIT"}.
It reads {"value": 73.4, "unit": "mm"}
